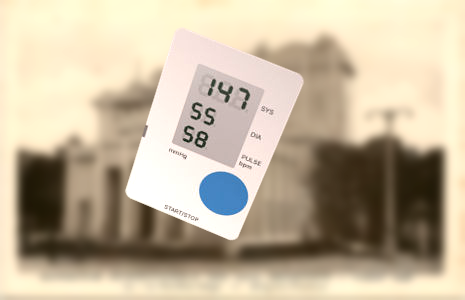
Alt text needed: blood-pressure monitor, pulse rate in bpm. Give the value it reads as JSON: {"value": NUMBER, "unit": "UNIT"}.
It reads {"value": 58, "unit": "bpm"}
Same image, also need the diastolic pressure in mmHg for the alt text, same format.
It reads {"value": 55, "unit": "mmHg"}
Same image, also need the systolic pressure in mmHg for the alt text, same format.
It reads {"value": 147, "unit": "mmHg"}
